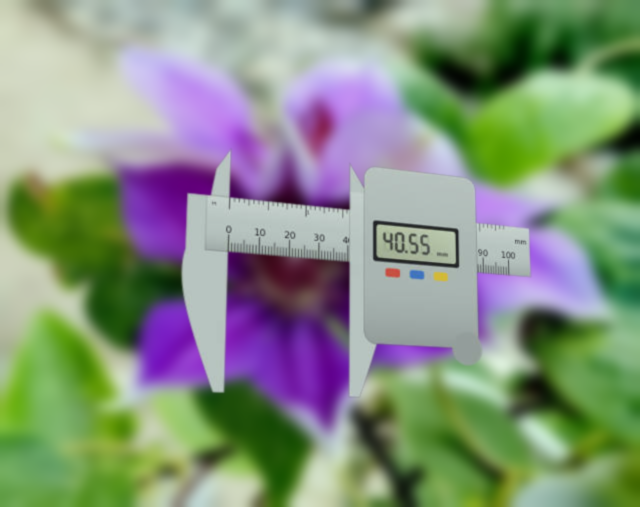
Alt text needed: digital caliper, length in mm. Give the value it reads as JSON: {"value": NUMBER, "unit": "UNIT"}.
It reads {"value": 40.55, "unit": "mm"}
